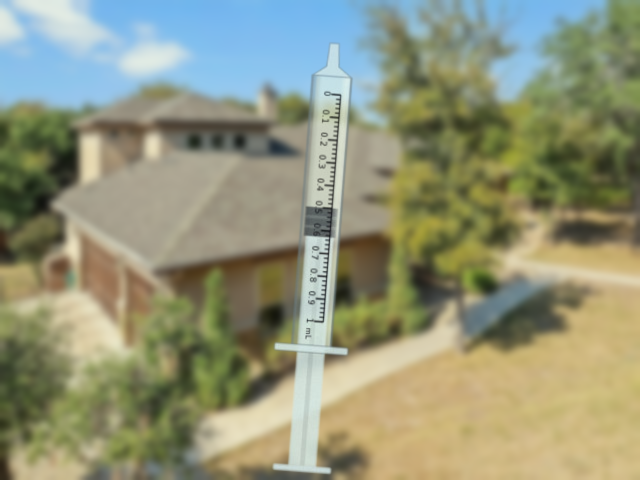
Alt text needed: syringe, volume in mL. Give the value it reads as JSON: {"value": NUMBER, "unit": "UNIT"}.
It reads {"value": 0.5, "unit": "mL"}
